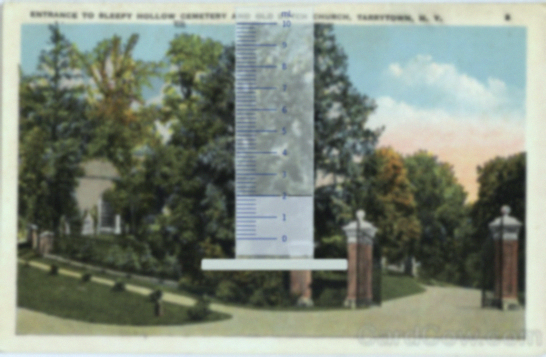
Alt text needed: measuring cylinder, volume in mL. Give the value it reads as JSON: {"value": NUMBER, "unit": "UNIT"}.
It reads {"value": 2, "unit": "mL"}
